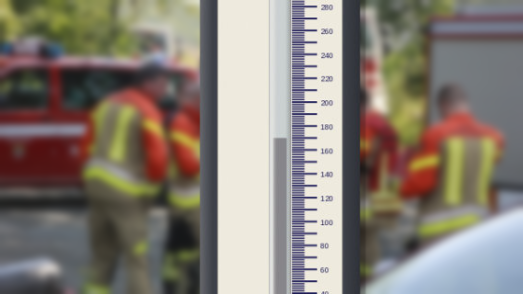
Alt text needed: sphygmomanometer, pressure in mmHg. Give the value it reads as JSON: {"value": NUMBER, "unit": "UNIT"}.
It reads {"value": 170, "unit": "mmHg"}
